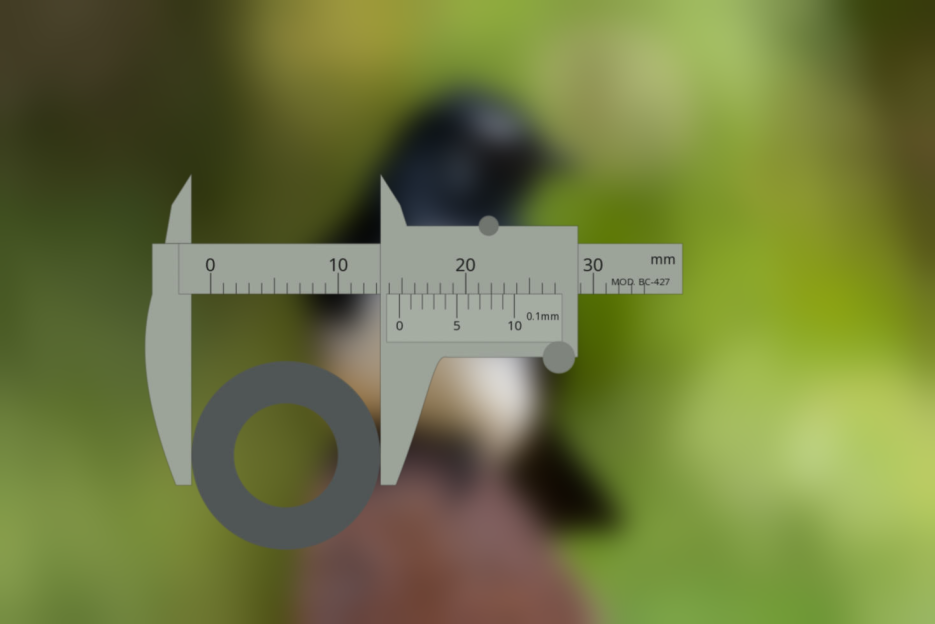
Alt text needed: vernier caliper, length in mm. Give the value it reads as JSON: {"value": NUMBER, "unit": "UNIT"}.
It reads {"value": 14.8, "unit": "mm"}
